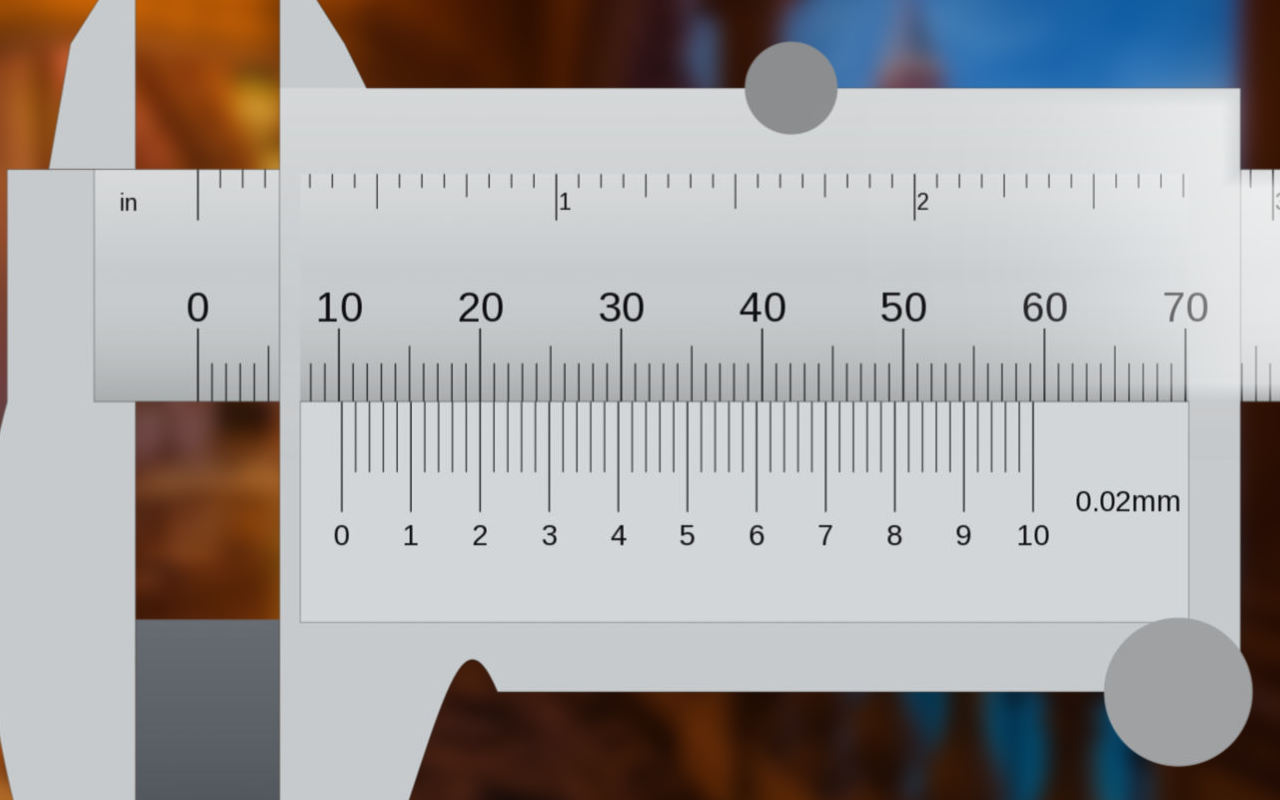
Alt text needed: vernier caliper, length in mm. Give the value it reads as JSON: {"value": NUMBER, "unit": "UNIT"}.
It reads {"value": 10.2, "unit": "mm"}
